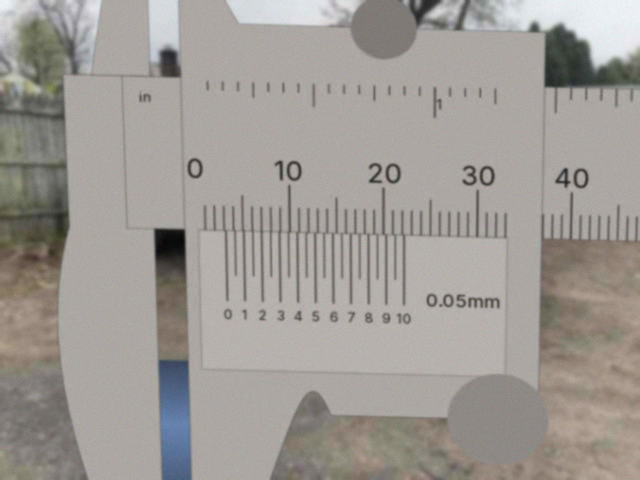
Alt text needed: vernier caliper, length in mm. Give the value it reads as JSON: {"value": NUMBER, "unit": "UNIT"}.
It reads {"value": 3.2, "unit": "mm"}
